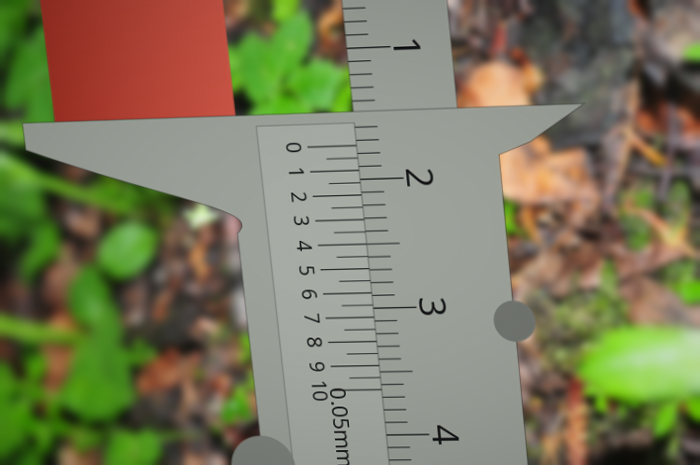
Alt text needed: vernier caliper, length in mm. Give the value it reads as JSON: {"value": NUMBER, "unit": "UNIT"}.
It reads {"value": 17.4, "unit": "mm"}
